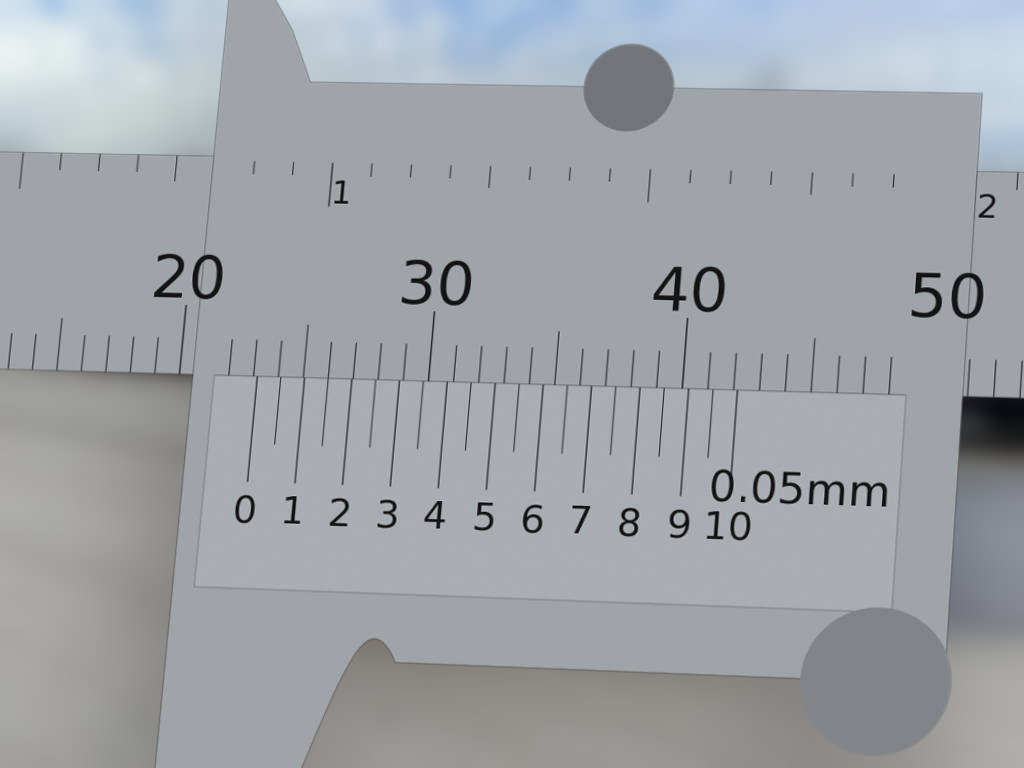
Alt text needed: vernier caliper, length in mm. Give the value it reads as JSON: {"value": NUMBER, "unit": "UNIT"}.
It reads {"value": 23.15, "unit": "mm"}
